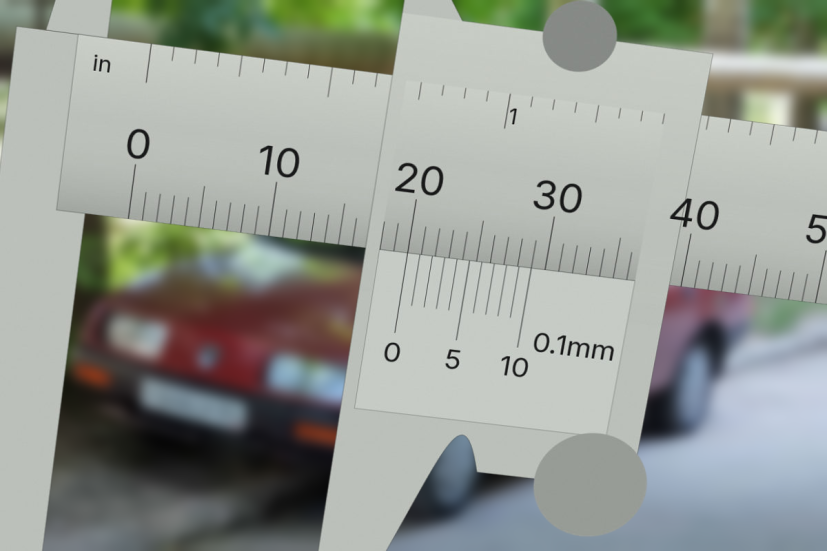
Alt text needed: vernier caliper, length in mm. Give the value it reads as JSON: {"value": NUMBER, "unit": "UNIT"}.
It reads {"value": 20.0, "unit": "mm"}
